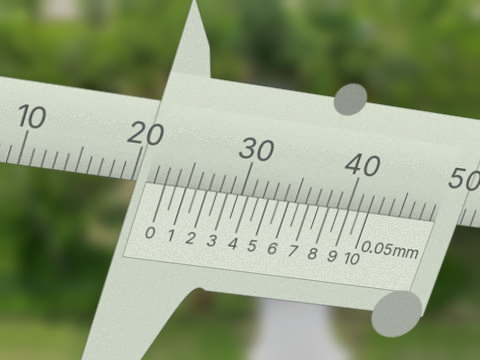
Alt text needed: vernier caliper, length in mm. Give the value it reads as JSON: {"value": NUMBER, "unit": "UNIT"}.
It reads {"value": 23.0, "unit": "mm"}
